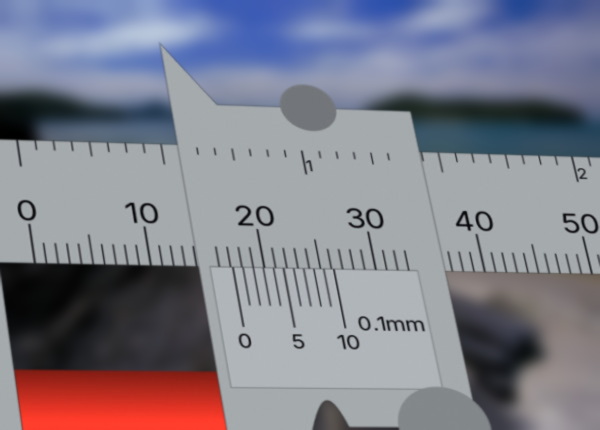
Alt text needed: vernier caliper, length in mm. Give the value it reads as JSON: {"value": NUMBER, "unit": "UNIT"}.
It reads {"value": 17.2, "unit": "mm"}
